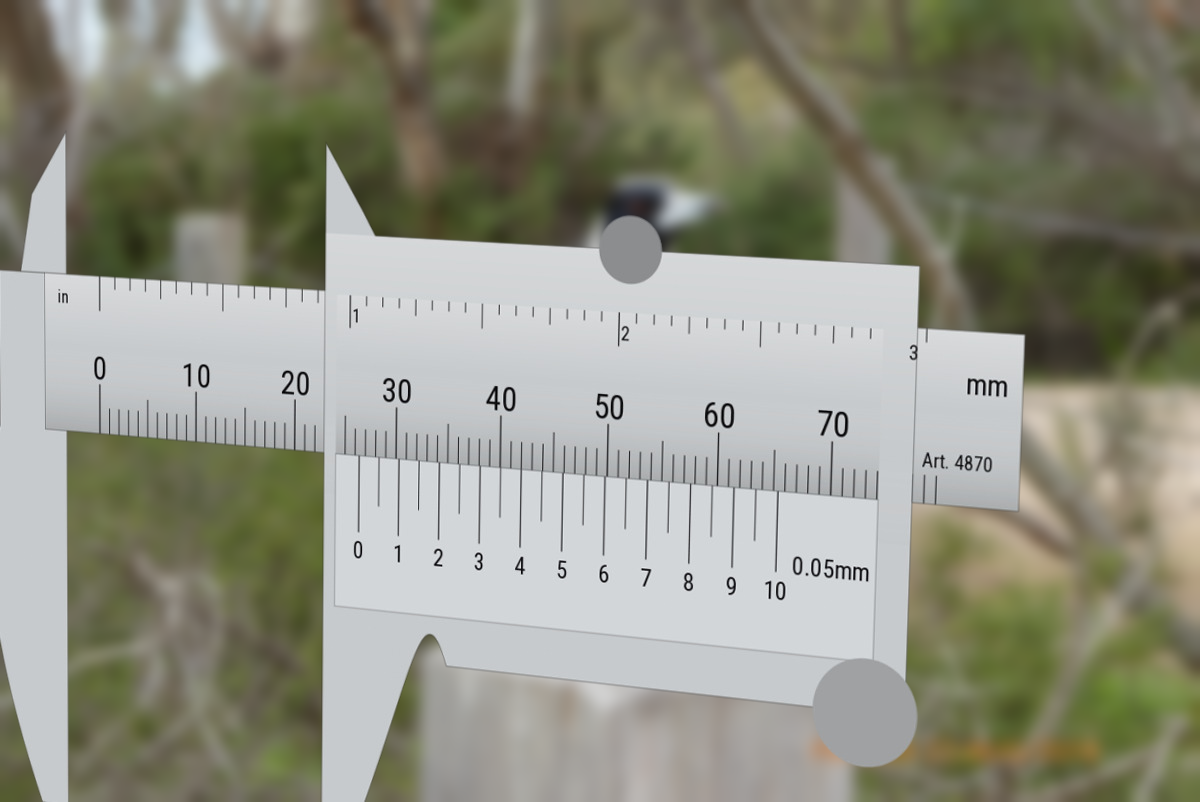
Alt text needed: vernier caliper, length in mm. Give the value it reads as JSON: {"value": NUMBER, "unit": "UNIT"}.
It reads {"value": 26.4, "unit": "mm"}
